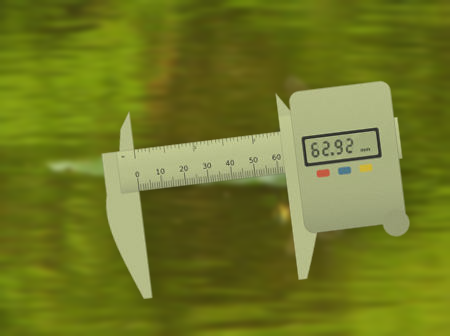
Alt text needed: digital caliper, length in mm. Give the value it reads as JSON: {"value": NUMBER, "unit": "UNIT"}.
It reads {"value": 62.92, "unit": "mm"}
